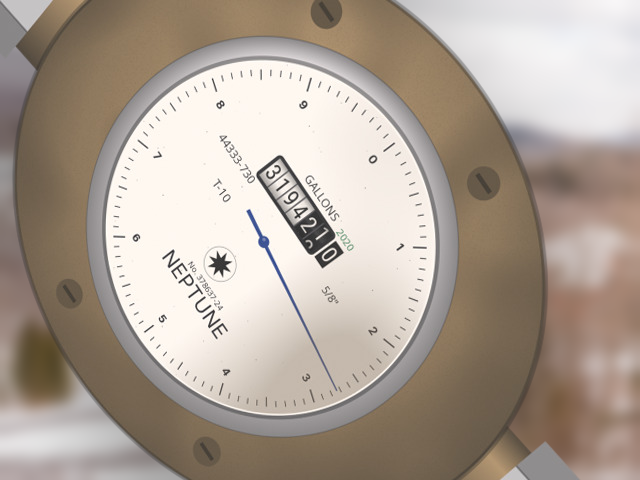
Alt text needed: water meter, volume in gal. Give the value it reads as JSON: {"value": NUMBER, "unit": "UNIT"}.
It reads {"value": 3194212.7, "unit": "gal"}
